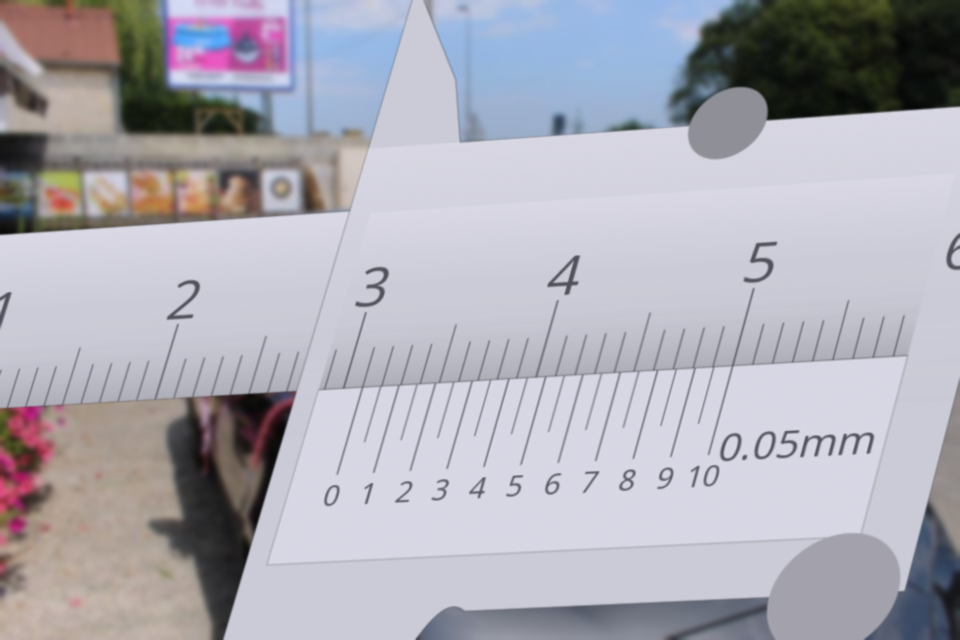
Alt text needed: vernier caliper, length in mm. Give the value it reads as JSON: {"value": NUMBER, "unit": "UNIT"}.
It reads {"value": 31.0, "unit": "mm"}
